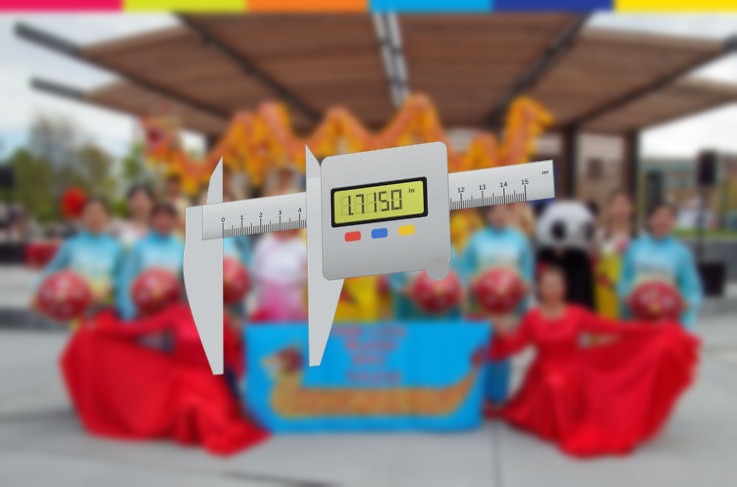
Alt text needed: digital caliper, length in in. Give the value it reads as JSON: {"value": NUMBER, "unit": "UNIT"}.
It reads {"value": 1.7150, "unit": "in"}
